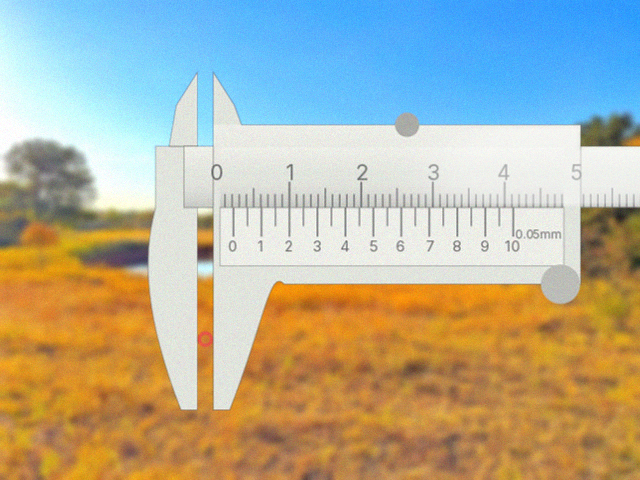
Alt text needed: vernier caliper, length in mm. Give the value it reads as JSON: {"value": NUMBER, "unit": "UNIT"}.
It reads {"value": 2.2, "unit": "mm"}
